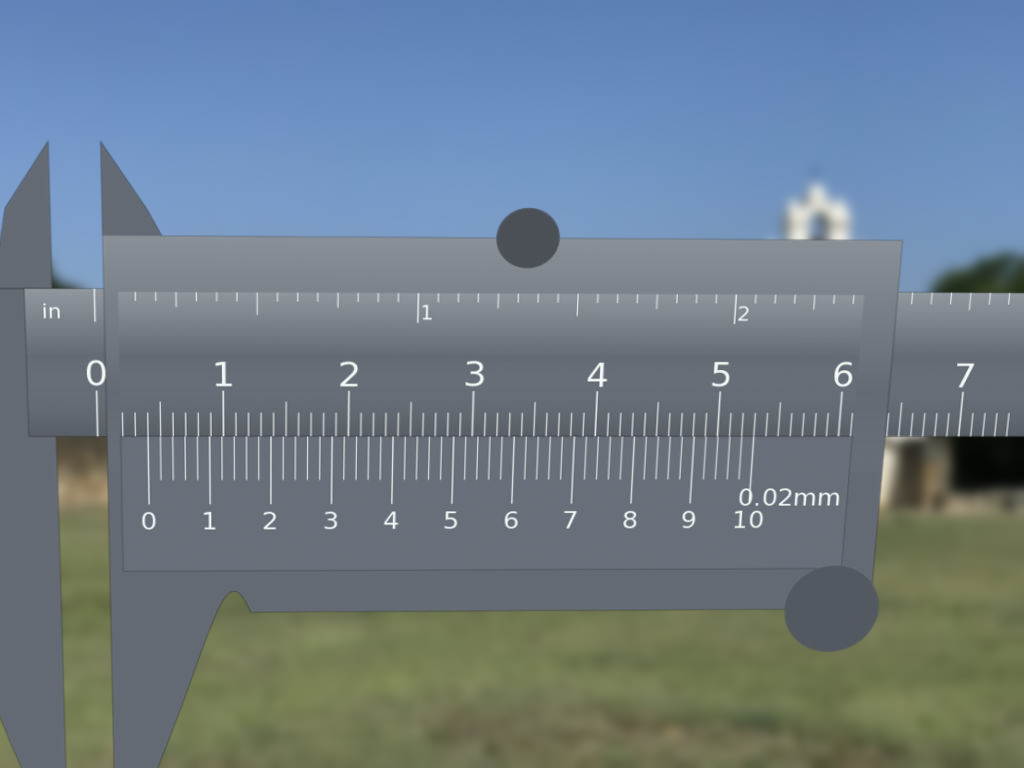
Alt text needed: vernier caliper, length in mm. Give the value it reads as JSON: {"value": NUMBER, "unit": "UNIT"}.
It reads {"value": 4.0, "unit": "mm"}
